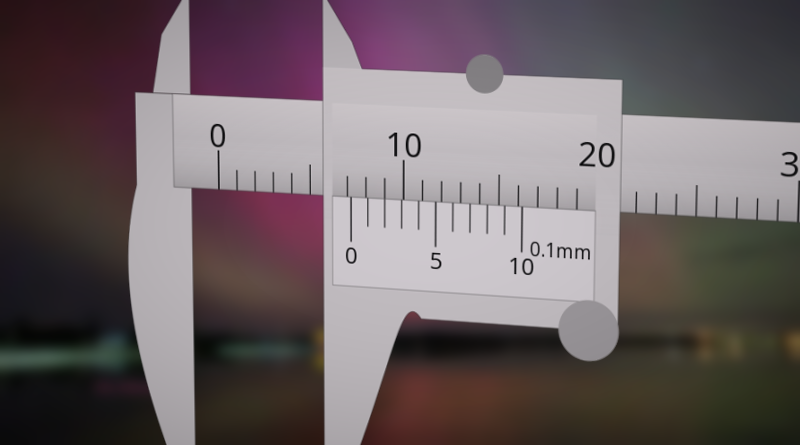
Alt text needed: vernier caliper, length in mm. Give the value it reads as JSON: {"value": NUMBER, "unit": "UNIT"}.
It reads {"value": 7.2, "unit": "mm"}
